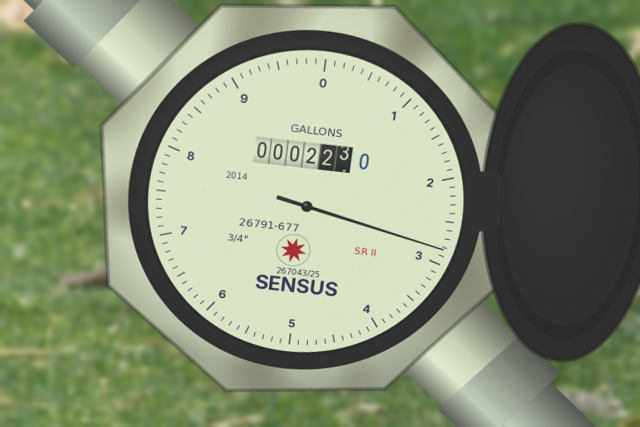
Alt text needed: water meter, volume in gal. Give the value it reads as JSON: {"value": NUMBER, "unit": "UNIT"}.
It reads {"value": 2232.8, "unit": "gal"}
